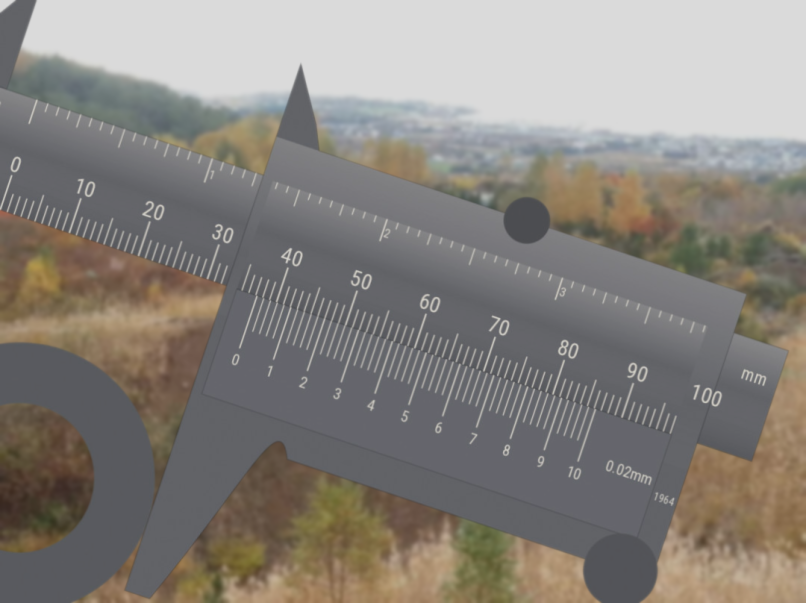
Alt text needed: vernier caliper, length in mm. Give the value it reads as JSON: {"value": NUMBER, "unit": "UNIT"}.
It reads {"value": 37.2, "unit": "mm"}
